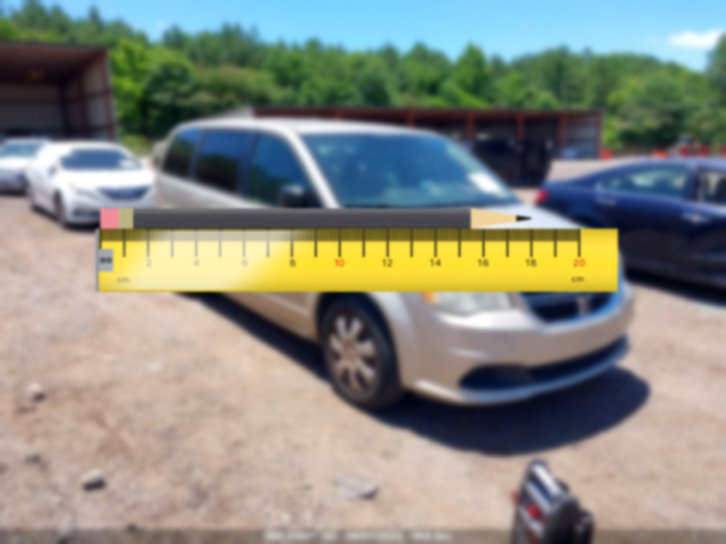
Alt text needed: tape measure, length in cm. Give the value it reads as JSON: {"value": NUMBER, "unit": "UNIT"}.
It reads {"value": 18, "unit": "cm"}
